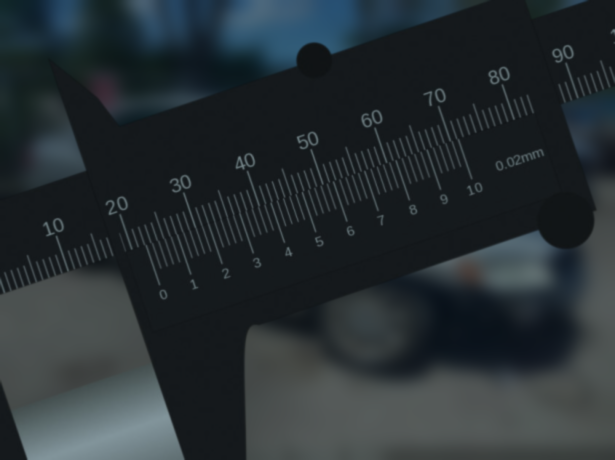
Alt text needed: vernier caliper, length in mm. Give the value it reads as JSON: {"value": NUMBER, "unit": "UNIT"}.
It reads {"value": 22.2, "unit": "mm"}
